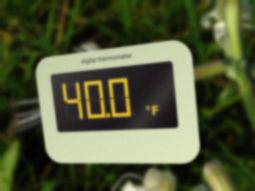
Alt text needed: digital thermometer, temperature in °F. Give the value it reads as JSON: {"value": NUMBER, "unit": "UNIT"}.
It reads {"value": 40.0, "unit": "°F"}
